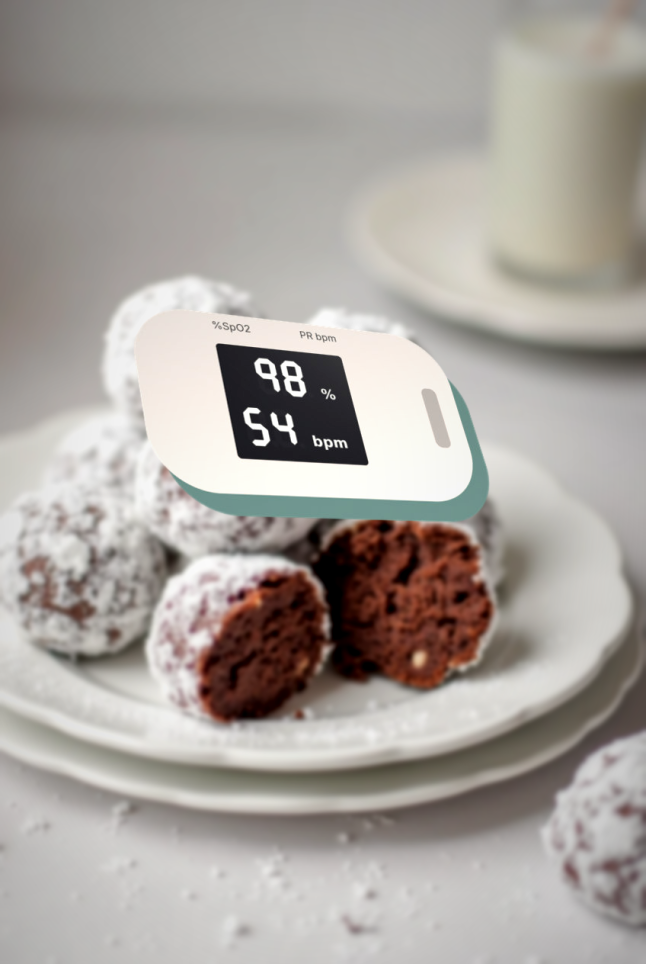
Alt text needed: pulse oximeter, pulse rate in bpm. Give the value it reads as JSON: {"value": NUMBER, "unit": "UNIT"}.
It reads {"value": 54, "unit": "bpm"}
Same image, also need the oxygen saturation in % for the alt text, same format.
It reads {"value": 98, "unit": "%"}
